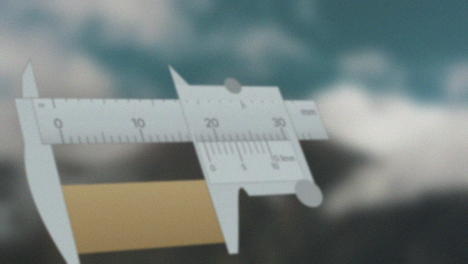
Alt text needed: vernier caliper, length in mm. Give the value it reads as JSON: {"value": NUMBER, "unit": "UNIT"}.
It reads {"value": 18.0, "unit": "mm"}
